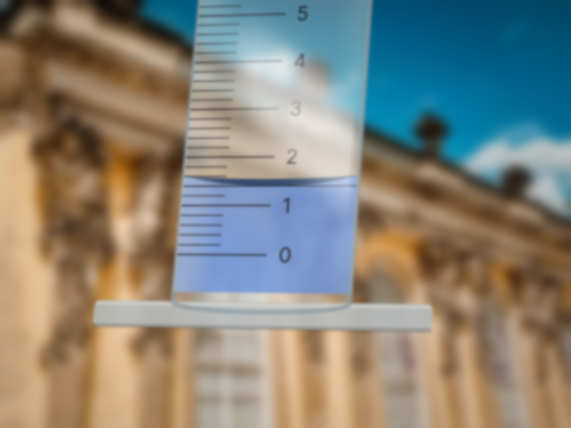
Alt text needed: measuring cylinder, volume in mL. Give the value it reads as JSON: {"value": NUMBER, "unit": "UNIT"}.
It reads {"value": 1.4, "unit": "mL"}
